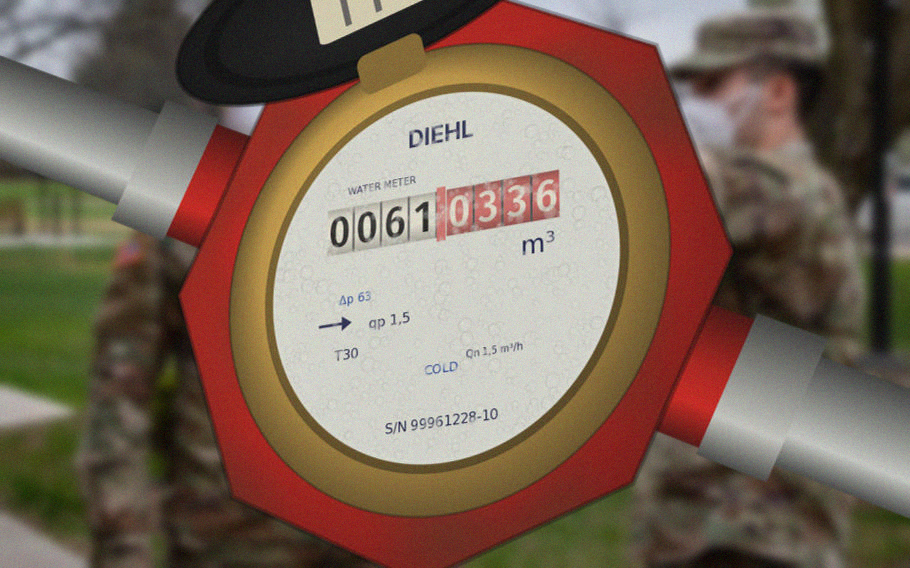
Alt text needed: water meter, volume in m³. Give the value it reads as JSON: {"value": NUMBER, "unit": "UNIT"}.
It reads {"value": 61.0336, "unit": "m³"}
